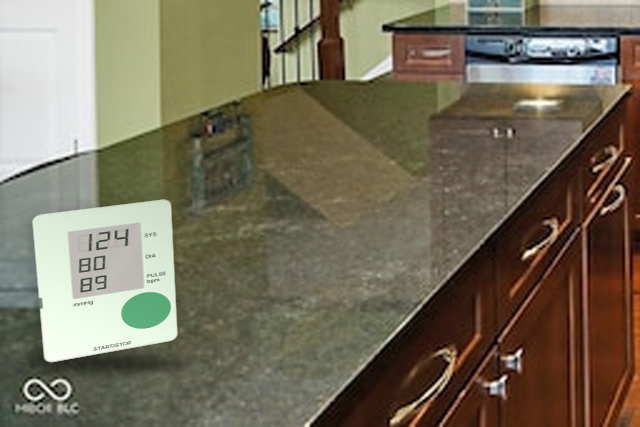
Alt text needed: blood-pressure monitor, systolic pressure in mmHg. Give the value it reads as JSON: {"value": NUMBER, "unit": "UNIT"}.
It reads {"value": 124, "unit": "mmHg"}
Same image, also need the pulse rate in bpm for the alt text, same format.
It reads {"value": 89, "unit": "bpm"}
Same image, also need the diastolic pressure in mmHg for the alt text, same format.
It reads {"value": 80, "unit": "mmHg"}
